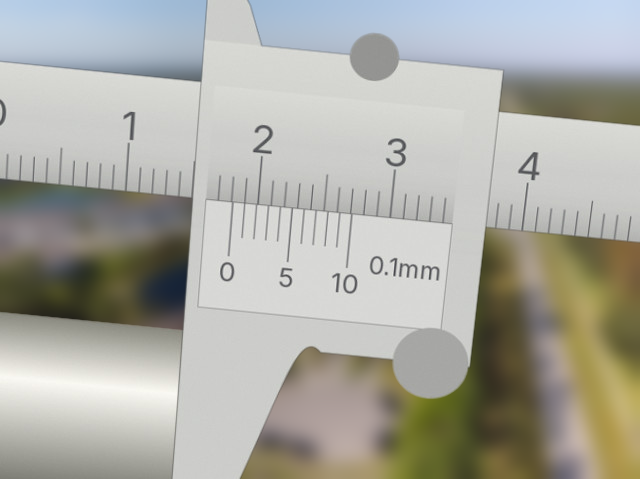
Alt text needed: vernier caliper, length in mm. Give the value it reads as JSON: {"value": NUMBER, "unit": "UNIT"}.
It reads {"value": 18.1, "unit": "mm"}
